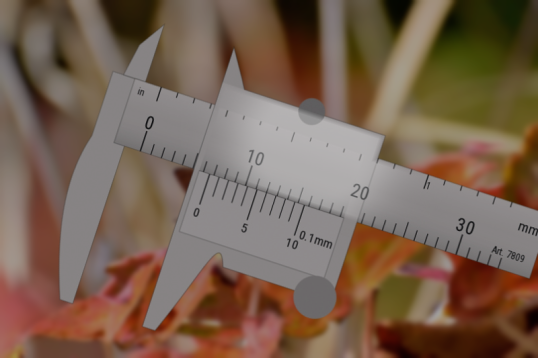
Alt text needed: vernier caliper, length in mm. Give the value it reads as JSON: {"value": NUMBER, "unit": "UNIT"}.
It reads {"value": 6.6, "unit": "mm"}
